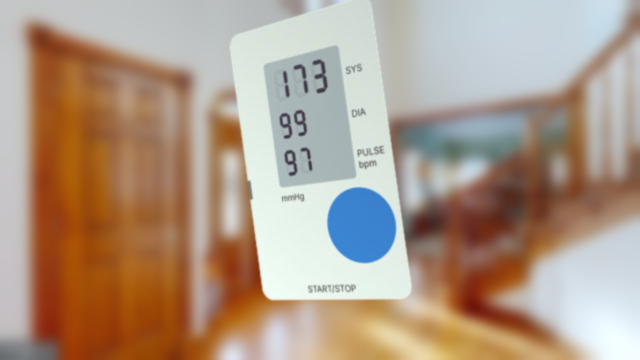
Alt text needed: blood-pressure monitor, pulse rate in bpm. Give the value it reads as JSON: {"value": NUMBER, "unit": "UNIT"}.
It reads {"value": 97, "unit": "bpm"}
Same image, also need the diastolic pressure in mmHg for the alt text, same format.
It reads {"value": 99, "unit": "mmHg"}
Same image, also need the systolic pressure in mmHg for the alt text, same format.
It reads {"value": 173, "unit": "mmHg"}
